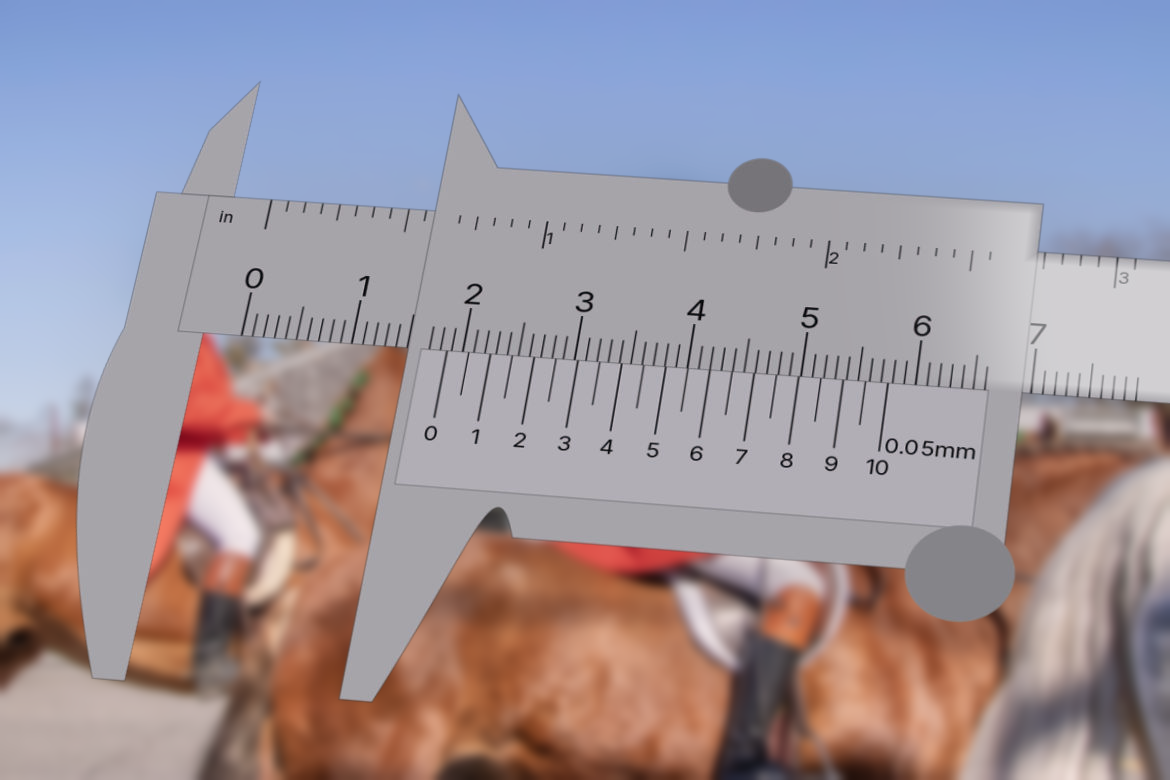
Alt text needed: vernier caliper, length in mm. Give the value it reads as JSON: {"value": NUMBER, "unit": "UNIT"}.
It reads {"value": 18.6, "unit": "mm"}
